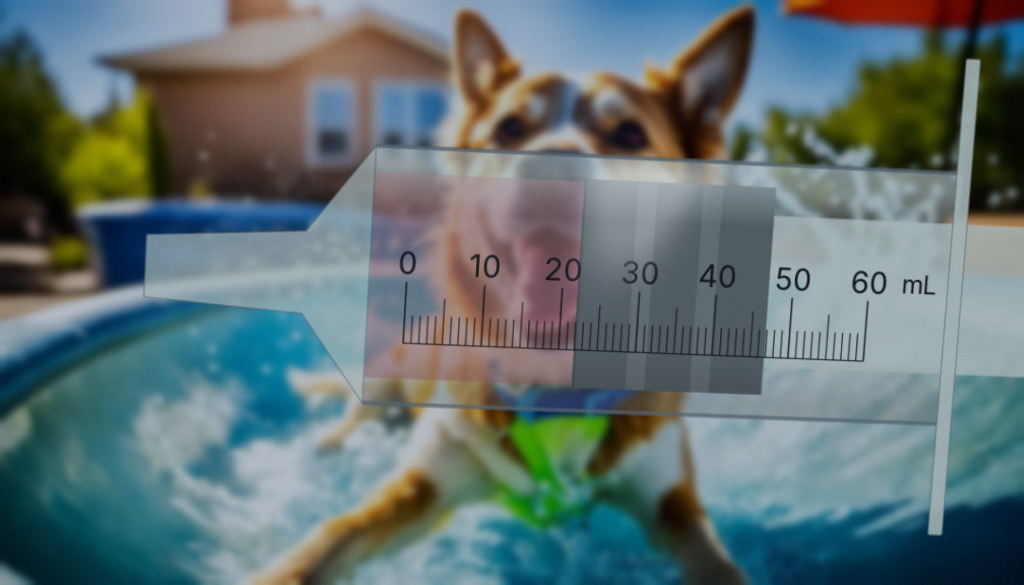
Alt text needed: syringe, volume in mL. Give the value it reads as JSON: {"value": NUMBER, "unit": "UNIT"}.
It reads {"value": 22, "unit": "mL"}
